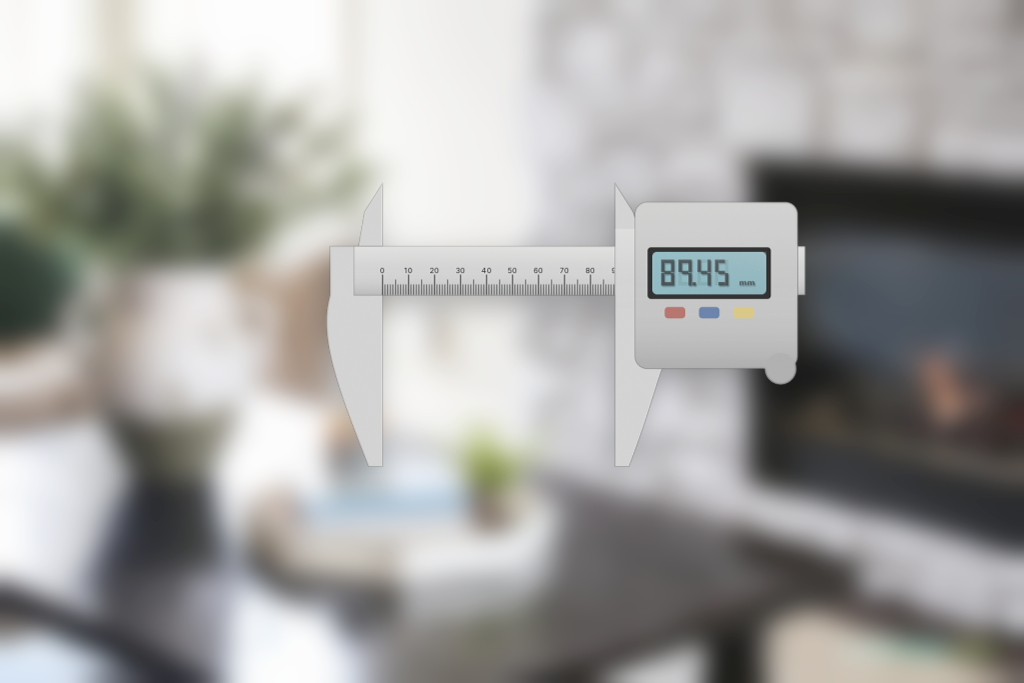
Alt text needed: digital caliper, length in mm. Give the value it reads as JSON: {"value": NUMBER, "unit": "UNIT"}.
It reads {"value": 89.45, "unit": "mm"}
